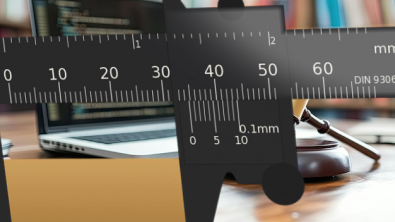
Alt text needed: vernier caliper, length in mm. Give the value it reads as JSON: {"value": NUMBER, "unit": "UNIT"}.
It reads {"value": 34.8, "unit": "mm"}
